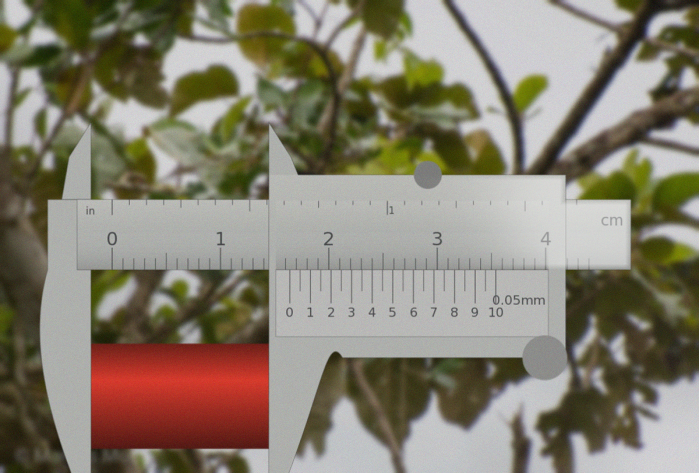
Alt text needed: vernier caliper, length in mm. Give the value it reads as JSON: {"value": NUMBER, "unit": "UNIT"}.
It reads {"value": 16.4, "unit": "mm"}
